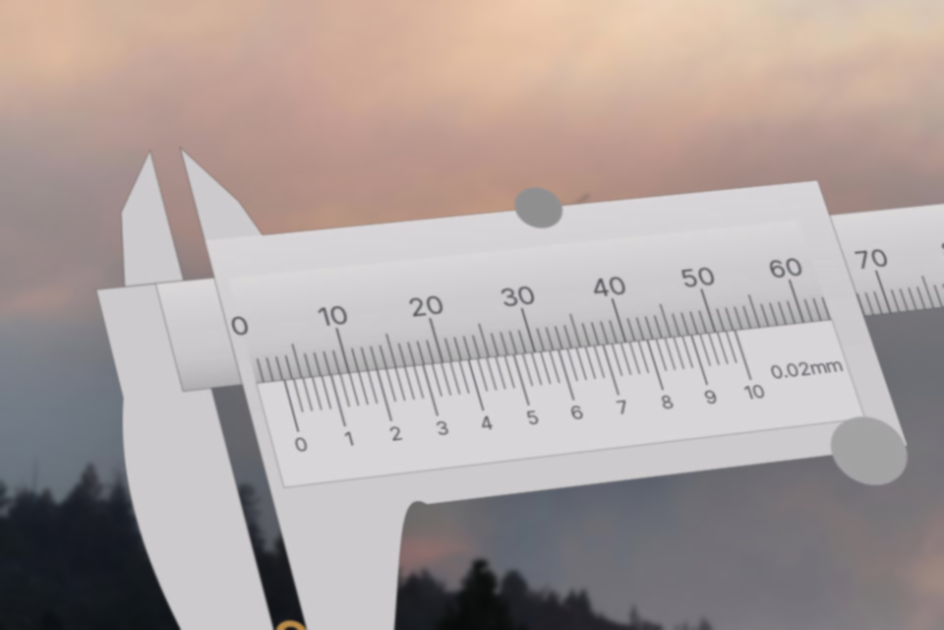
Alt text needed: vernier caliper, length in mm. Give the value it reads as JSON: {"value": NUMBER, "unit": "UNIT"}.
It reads {"value": 3.2, "unit": "mm"}
